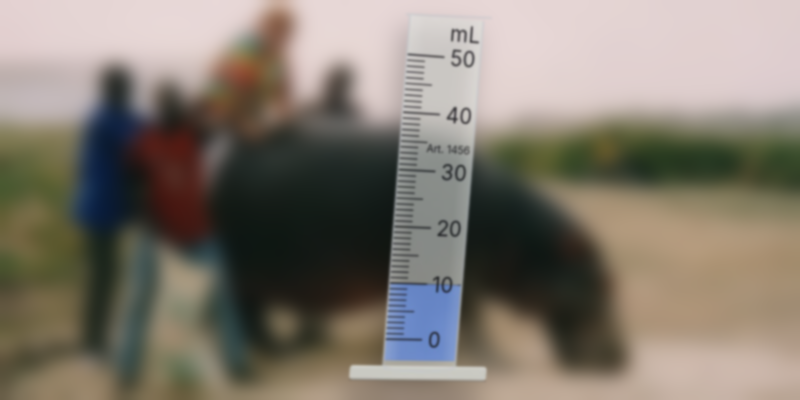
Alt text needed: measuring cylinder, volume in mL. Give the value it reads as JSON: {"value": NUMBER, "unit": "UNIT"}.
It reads {"value": 10, "unit": "mL"}
